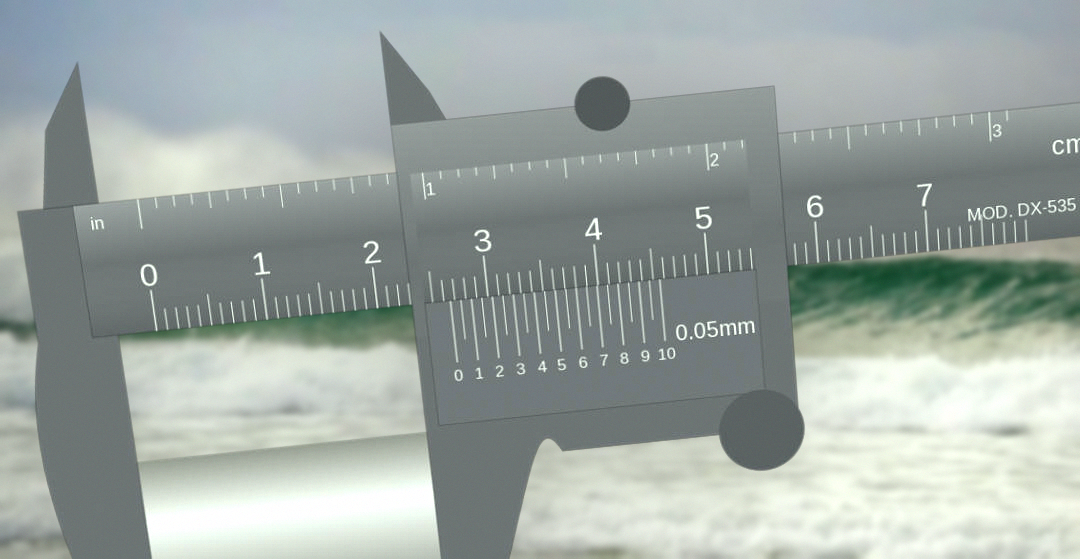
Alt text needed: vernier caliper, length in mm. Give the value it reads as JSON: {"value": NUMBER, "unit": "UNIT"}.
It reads {"value": 26.6, "unit": "mm"}
